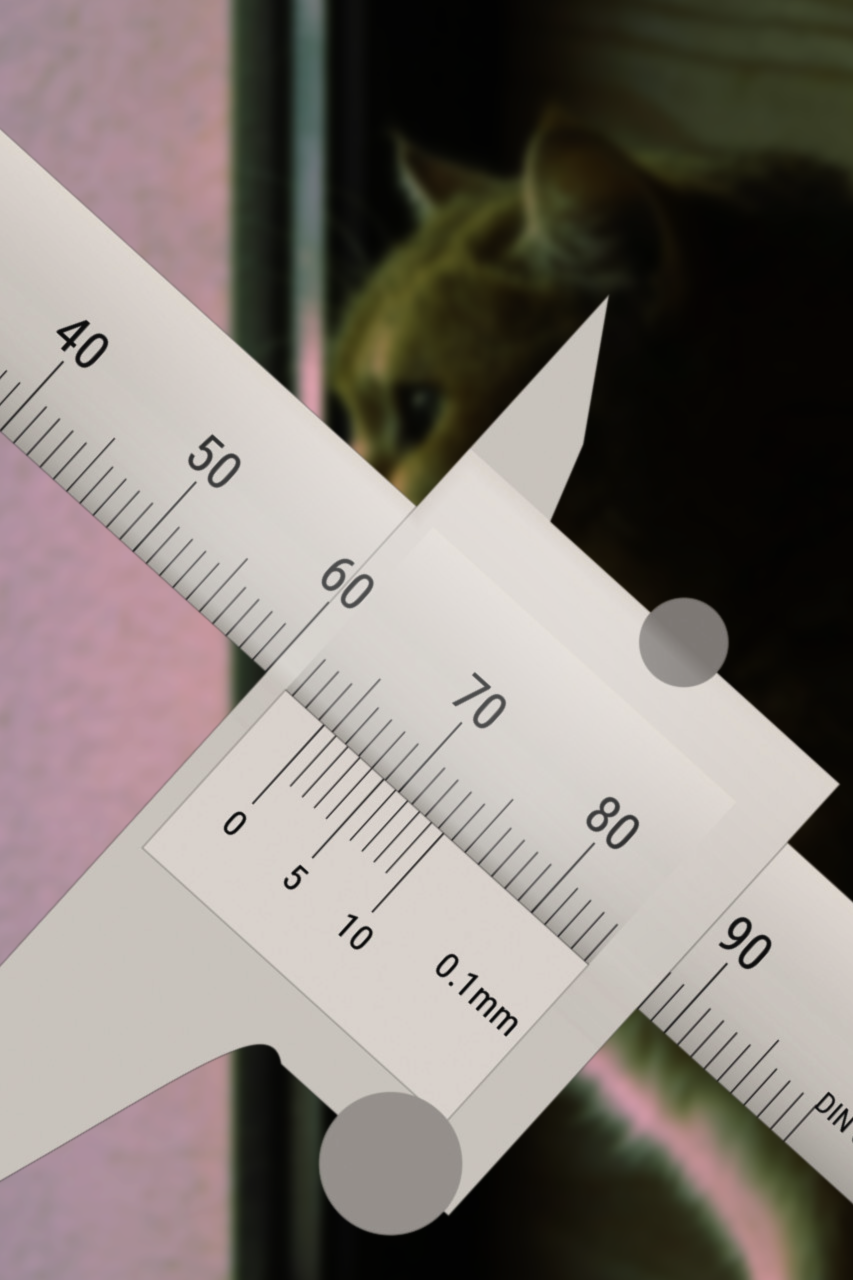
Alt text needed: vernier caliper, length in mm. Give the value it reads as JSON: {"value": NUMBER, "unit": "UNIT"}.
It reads {"value": 64.4, "unit": "mm"}
